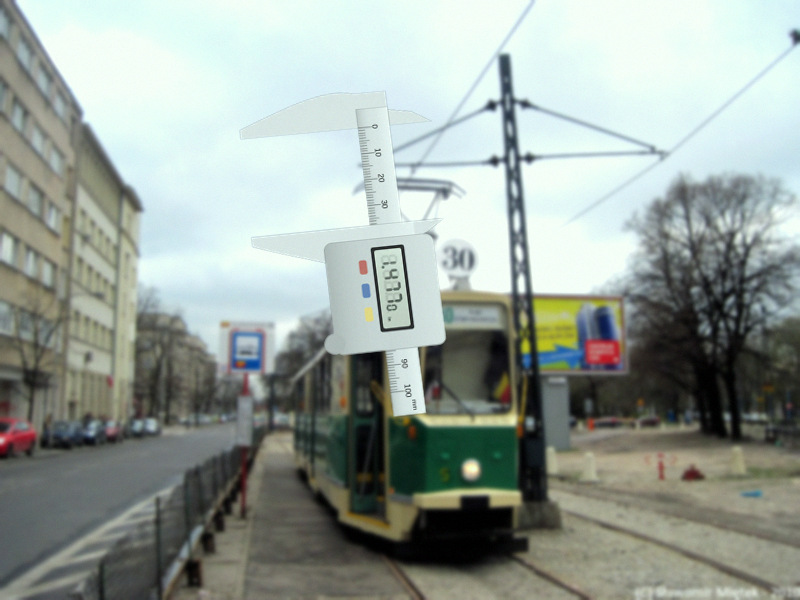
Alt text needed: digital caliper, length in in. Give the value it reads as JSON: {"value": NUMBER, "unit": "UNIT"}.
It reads {"value": 1.4770, "unit": "in"}
